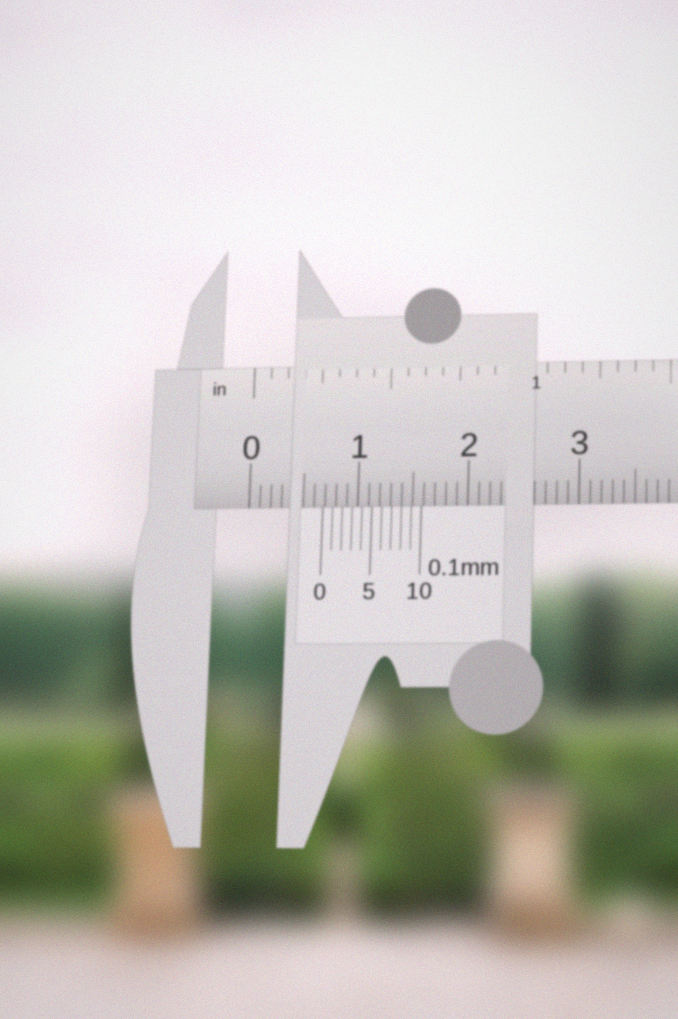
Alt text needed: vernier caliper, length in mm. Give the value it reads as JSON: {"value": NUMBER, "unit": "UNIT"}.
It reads {"value": 6.8, "unit": "mm"}
